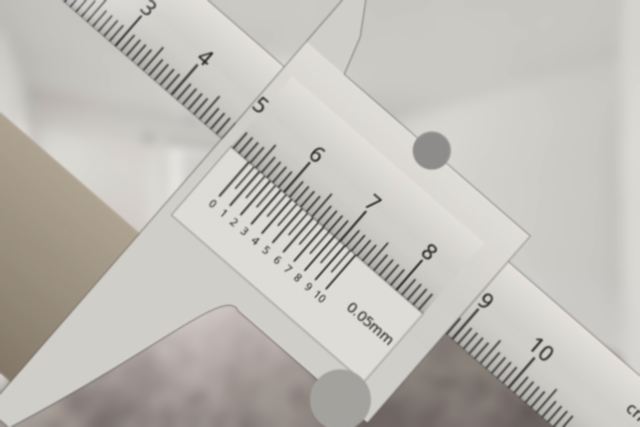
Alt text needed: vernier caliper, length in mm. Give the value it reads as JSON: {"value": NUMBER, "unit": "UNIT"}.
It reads {"value": 53.8, "unit": "mm"}
